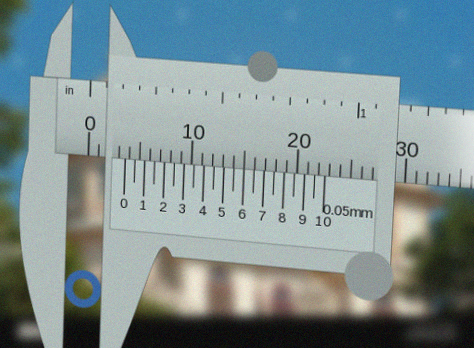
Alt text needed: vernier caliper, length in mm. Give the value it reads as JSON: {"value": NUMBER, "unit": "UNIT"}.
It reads {"value": 3.6, "unit": "mm"}
